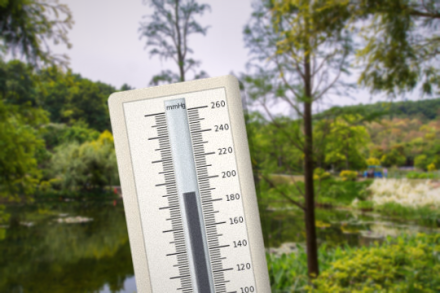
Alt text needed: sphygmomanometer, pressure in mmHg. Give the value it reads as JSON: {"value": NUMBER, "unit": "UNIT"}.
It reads {"value": 190, "unit": "mmHg"}
